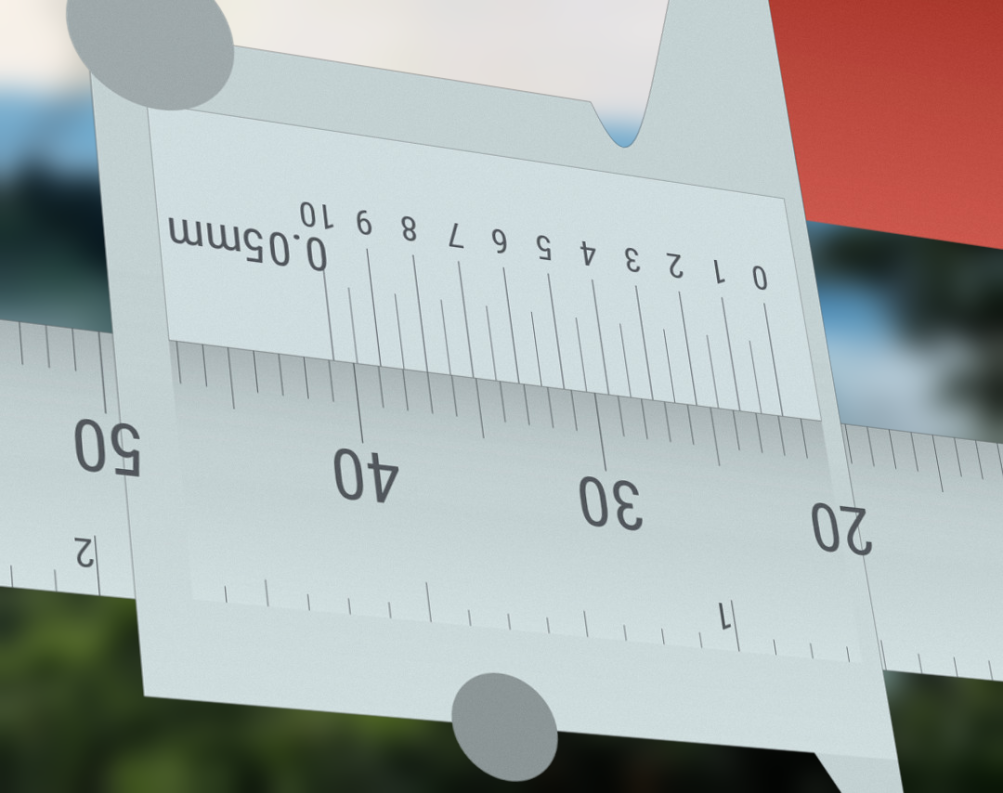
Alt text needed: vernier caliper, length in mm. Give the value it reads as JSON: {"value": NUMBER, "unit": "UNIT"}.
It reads {"value": 21.80, "unit": "mm"}
